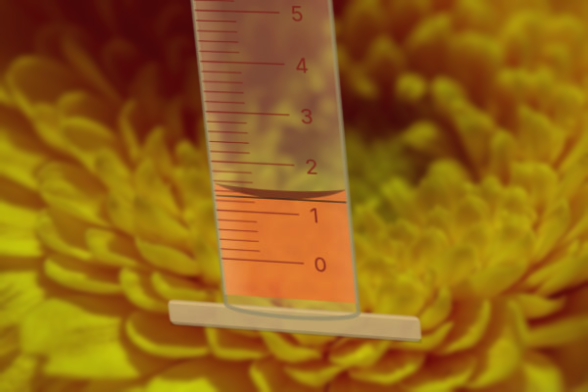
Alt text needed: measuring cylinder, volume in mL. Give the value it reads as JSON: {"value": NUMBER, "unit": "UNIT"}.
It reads {"value": 1.3, "unit": "mL"}
